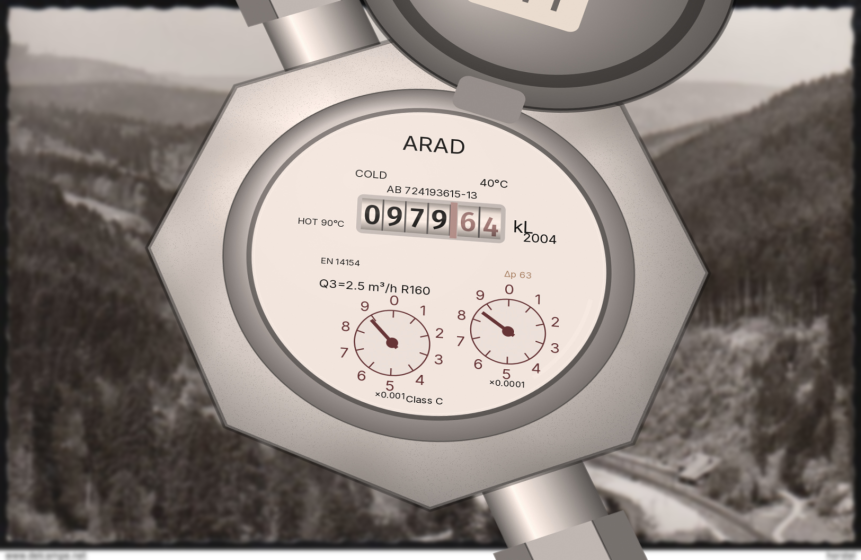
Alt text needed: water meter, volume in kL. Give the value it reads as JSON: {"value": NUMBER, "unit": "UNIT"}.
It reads {"value": 979.6388, "unit": "kL"}
